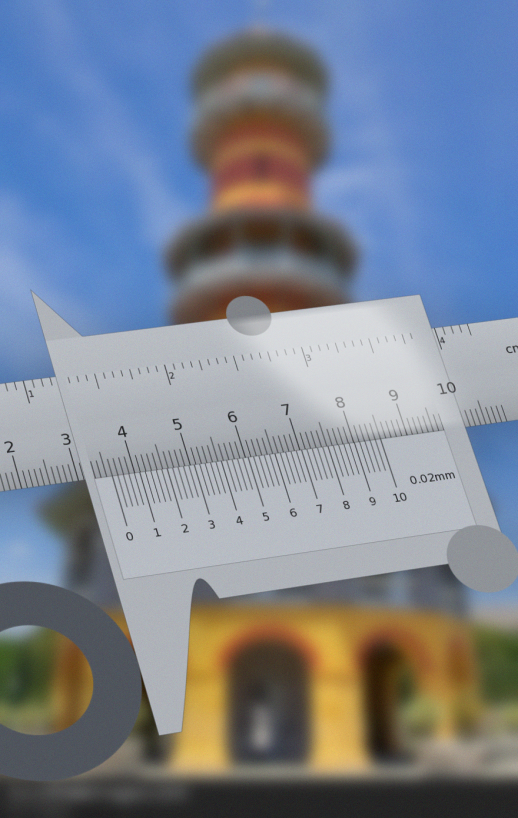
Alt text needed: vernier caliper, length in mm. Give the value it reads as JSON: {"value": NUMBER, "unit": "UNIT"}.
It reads {"value": 36.0, "unit": "mm"}
